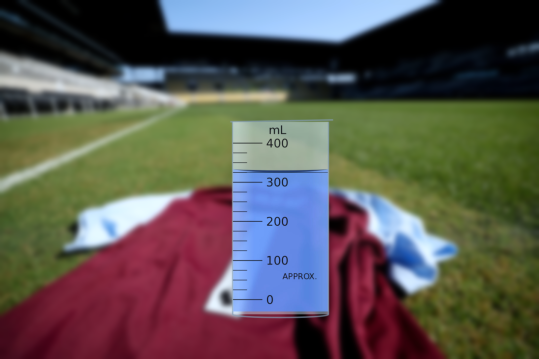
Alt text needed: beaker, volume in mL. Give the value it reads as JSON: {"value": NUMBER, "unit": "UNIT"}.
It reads {"value": 325, "unit": "mL"}
